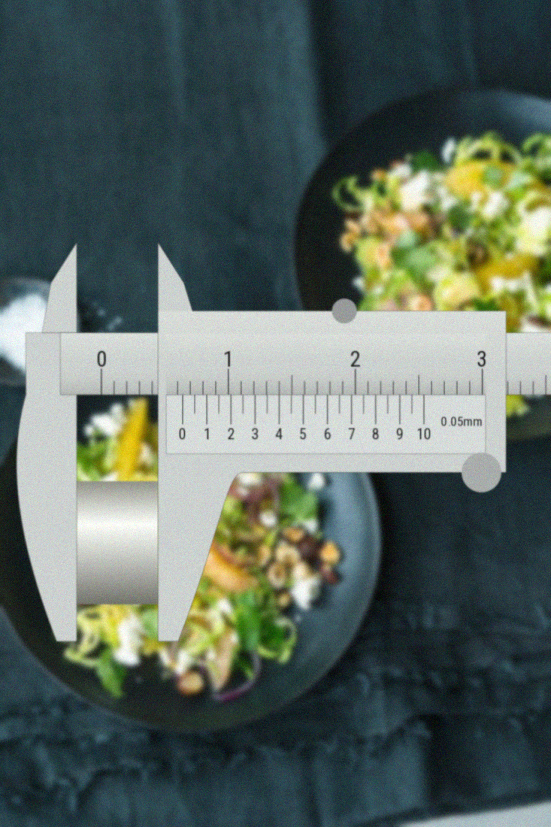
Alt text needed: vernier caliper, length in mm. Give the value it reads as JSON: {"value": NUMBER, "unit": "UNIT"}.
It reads {"value": 6.4, "unit": "mm"}
